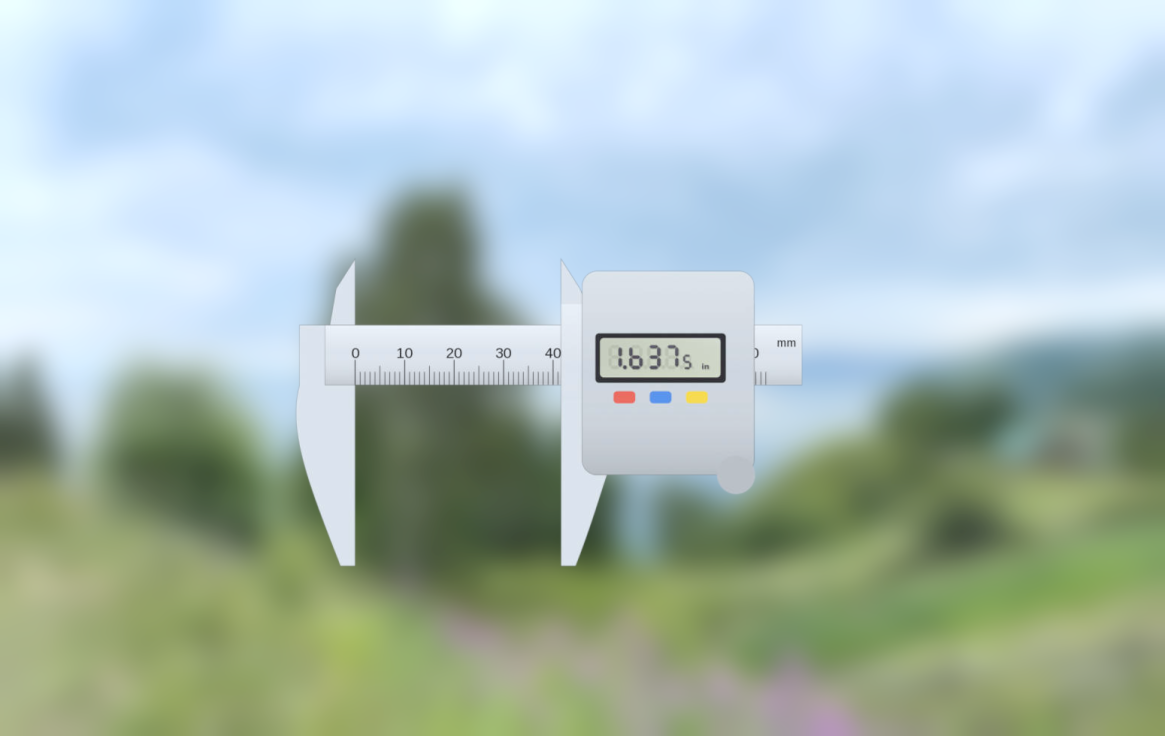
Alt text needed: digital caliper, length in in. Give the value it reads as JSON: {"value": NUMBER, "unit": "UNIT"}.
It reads {"value": 1.6375, "unit": "in"}
